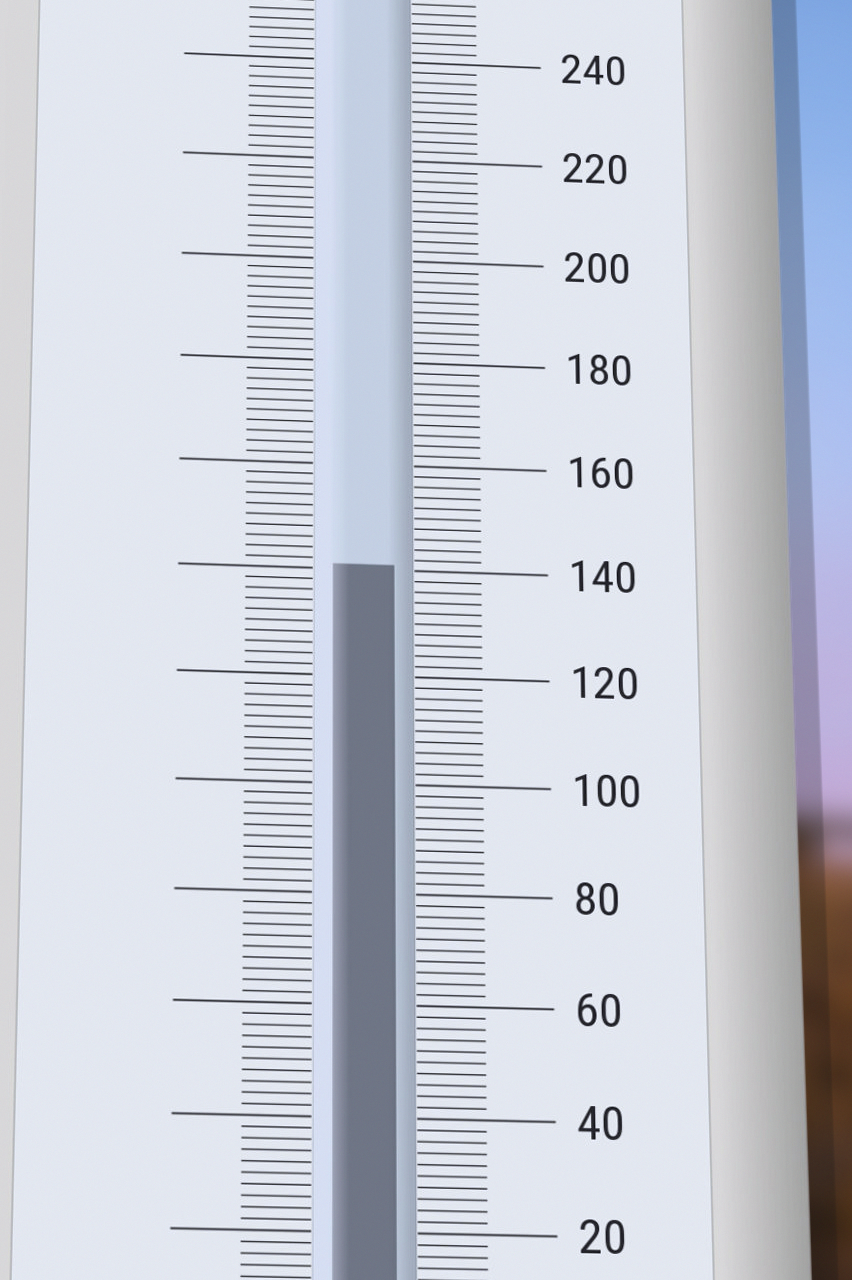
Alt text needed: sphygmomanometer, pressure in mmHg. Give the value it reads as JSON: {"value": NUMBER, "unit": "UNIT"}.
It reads {"value": 141, "unit": "mmHg"}
